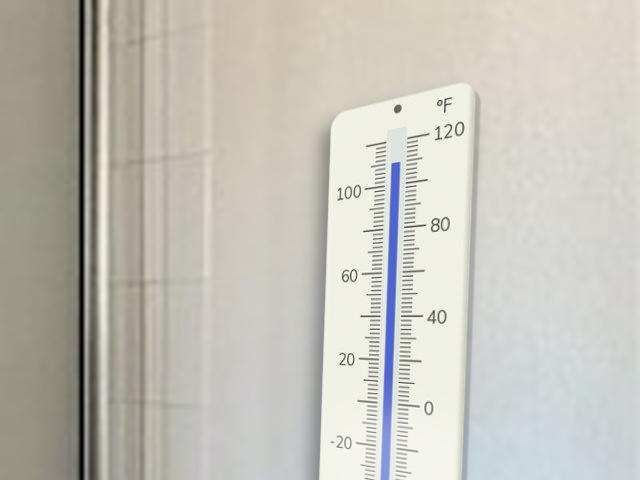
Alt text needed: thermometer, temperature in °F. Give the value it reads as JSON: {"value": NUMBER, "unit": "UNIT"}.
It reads {"value": 110, "unit": "°F"}
